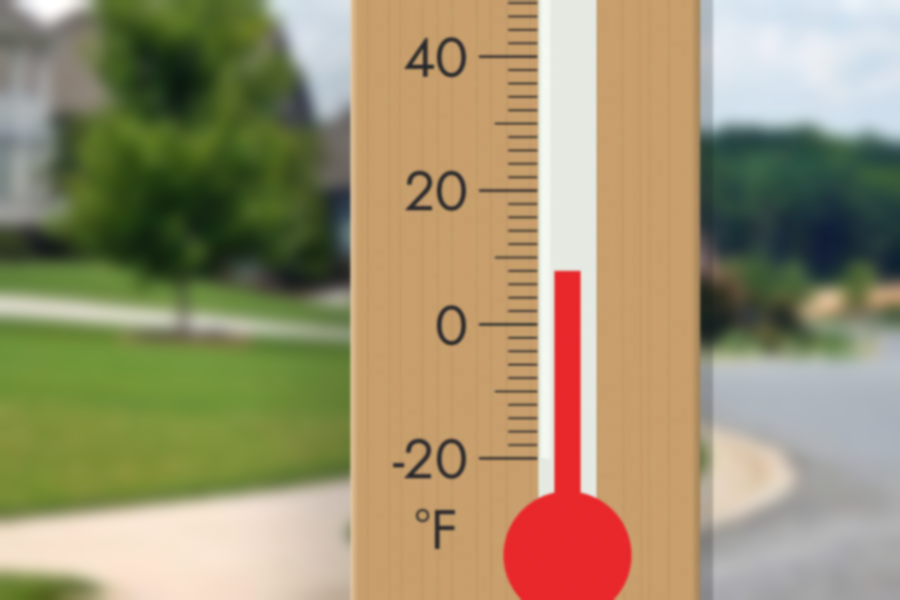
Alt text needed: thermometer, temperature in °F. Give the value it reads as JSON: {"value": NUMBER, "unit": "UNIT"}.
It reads {"value": 8, "unit": "°F"}
